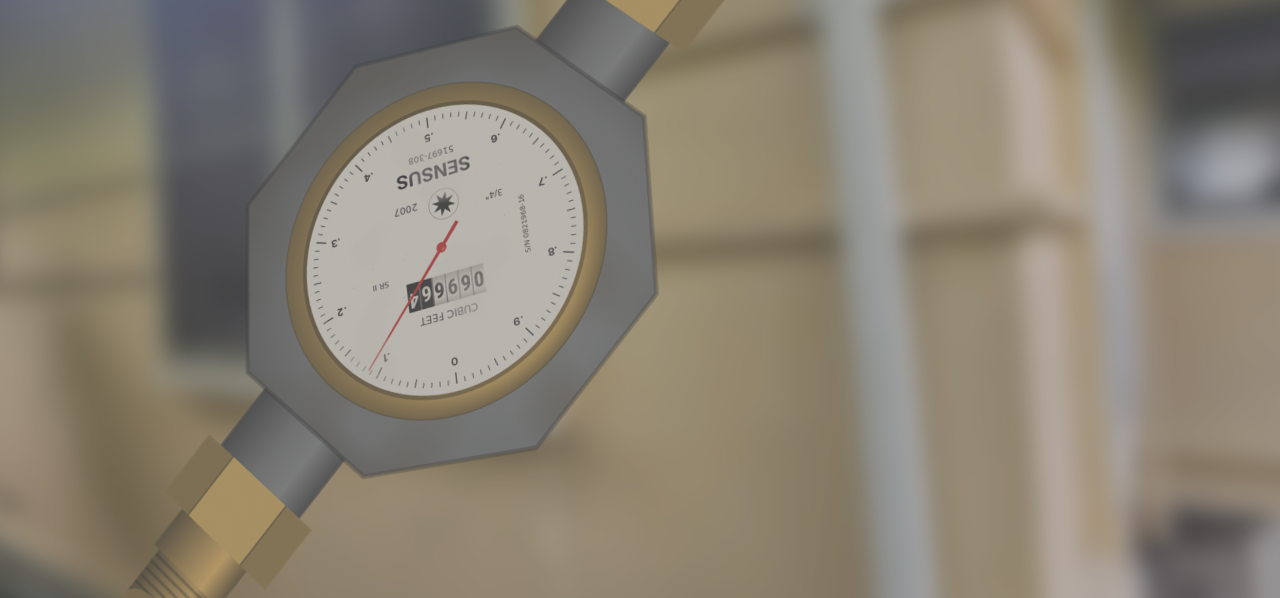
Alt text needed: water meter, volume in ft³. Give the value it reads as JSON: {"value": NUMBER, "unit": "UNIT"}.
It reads {"value": 69664.11, "unit": "ft³"}
